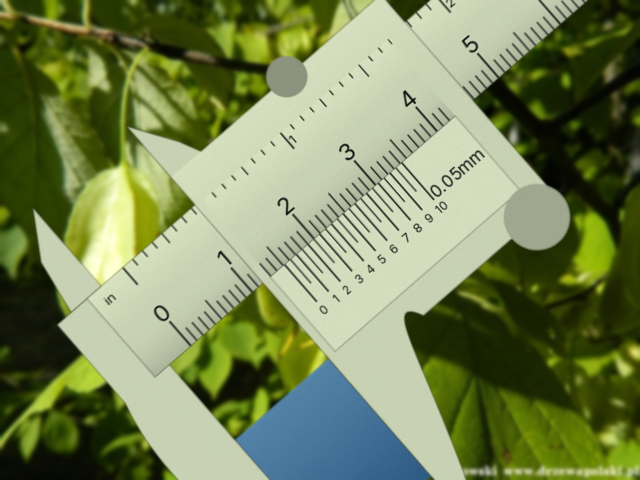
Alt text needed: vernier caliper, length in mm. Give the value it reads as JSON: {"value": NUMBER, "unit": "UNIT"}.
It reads {"value": 15.2, "unit": "mm"}
